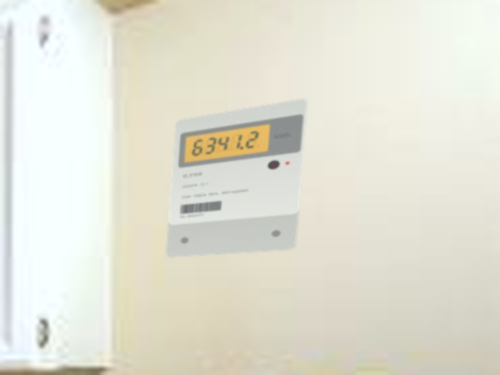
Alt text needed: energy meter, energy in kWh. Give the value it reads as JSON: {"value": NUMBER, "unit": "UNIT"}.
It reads {"value": 6341.2, "unit": "kWh"}
